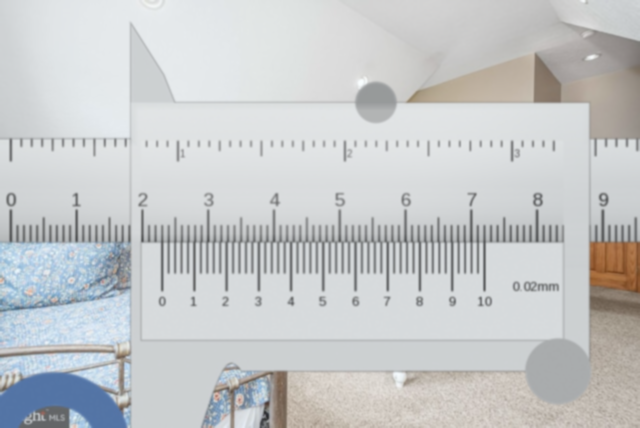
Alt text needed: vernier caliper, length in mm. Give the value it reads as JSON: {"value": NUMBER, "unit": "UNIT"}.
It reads {"value": 23.0, "unit": "mm"}
